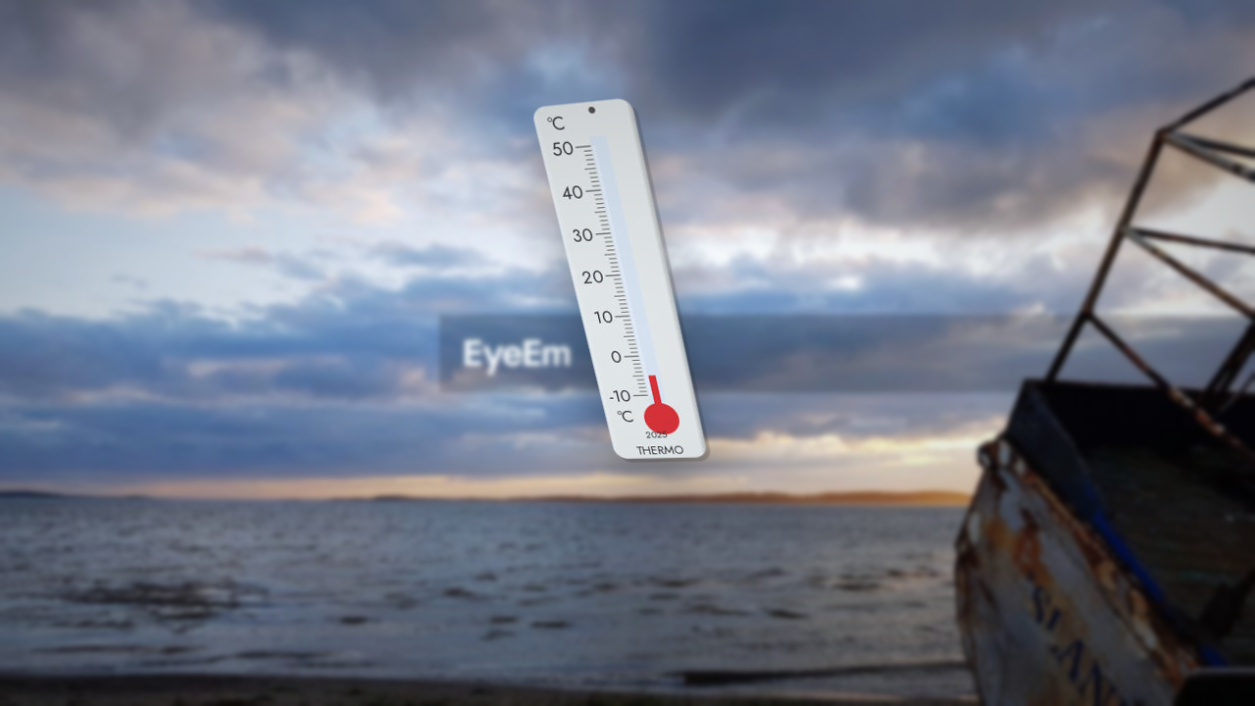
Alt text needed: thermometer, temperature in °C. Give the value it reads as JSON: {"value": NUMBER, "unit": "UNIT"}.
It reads {"value": -5, "unit": "°C"}
